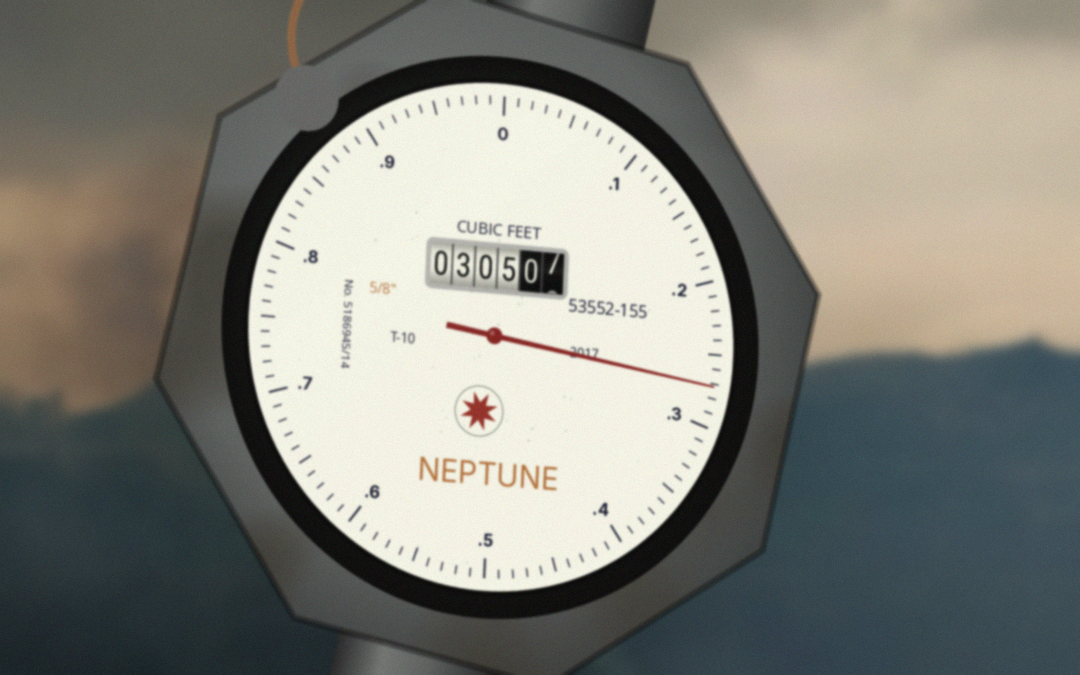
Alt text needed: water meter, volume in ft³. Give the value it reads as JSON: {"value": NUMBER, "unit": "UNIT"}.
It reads {"value": 30507.27, "unit": "ft³"}
